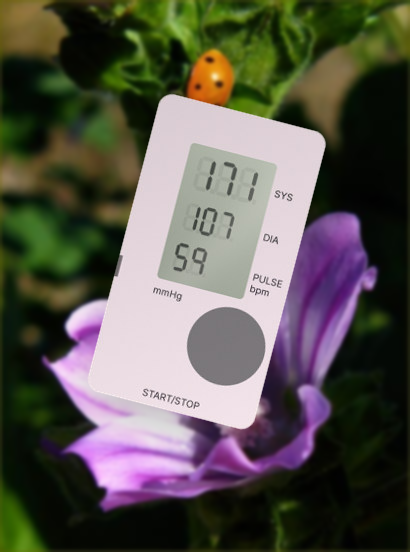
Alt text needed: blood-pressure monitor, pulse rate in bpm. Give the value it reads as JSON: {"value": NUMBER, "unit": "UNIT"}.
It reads {"value": 59, "unit": "bpm"}
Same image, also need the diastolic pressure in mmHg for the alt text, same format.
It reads {"value": 107, "unit": "mmHg"}
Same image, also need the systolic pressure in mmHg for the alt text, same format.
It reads {"value": 171, "unit": "mmHg"}
